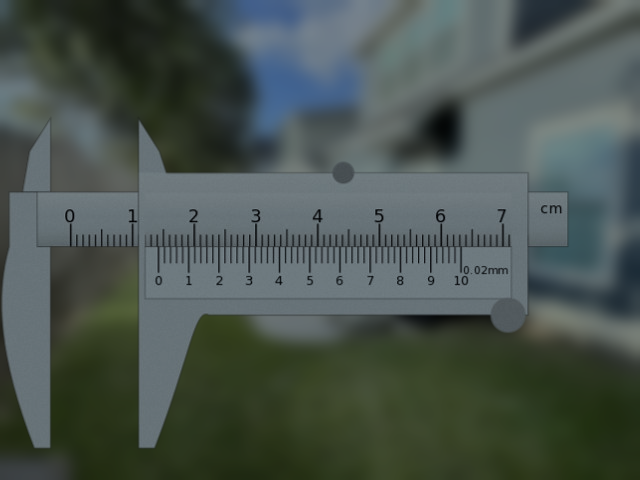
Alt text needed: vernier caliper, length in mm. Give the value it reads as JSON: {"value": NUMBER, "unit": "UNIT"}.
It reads {"value": 14.2, "unit": "mm"}
